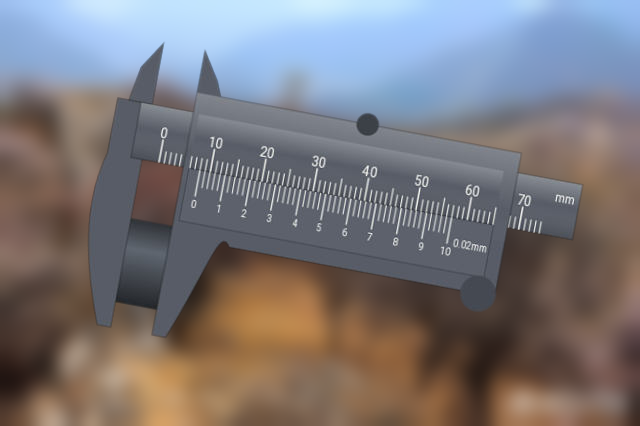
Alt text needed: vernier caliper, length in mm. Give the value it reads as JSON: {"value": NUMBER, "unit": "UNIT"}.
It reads {"value": 8.0, "unit": "mm"}
